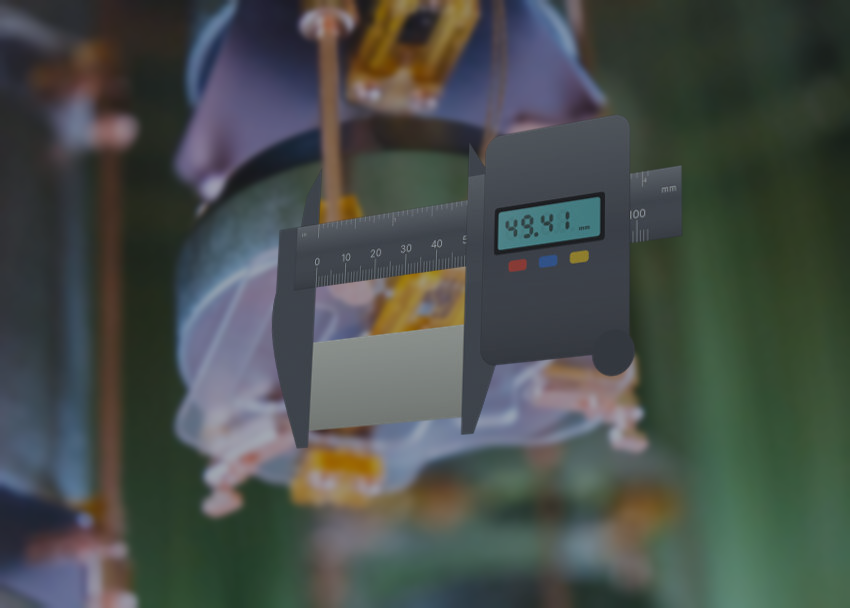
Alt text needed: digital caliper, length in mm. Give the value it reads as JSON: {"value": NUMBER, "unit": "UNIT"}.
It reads {"value": 49.41, "unit": "mm"}
